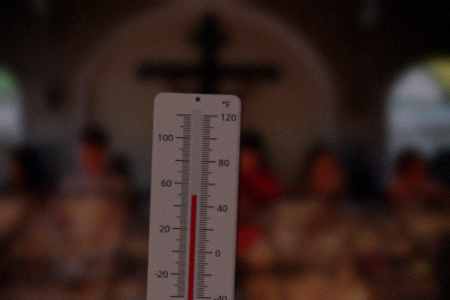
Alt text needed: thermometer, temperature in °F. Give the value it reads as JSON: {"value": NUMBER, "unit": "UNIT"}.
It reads {"value": 50, "unit": "°F"}
